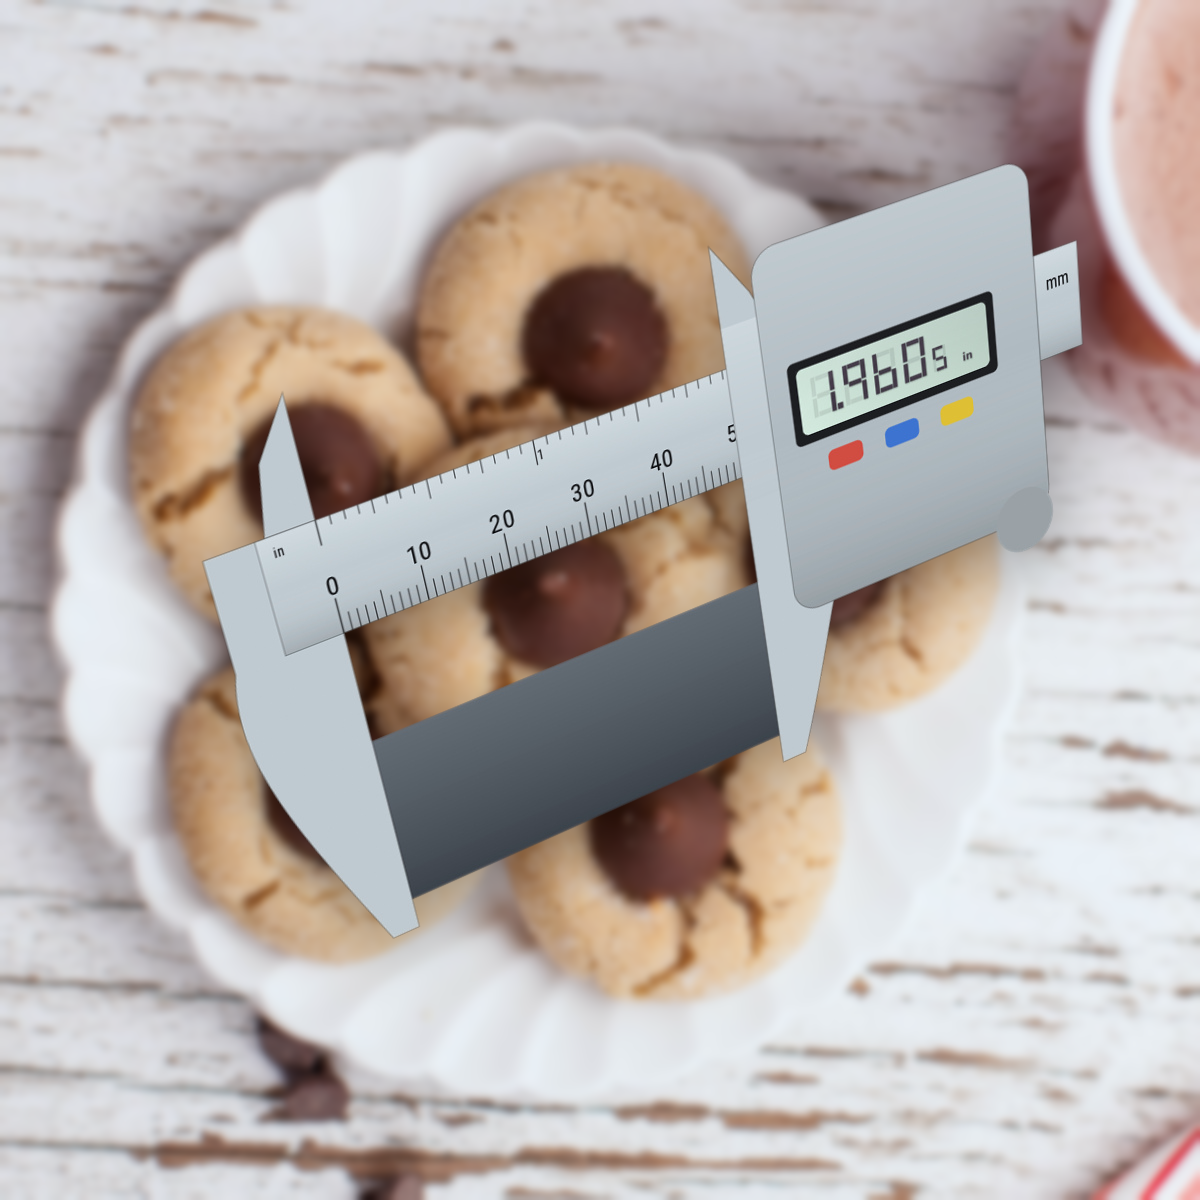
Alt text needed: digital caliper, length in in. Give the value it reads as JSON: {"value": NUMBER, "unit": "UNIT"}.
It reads {"value": 1.9605, "unit": "in"}
